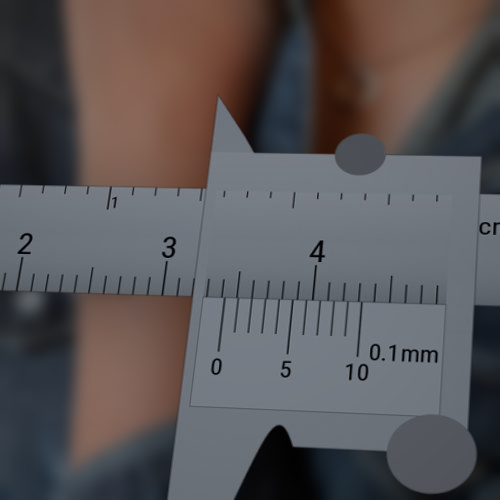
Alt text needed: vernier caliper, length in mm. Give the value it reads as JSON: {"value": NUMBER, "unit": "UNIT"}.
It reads {"value": 34.2, "unit": "mm"}
